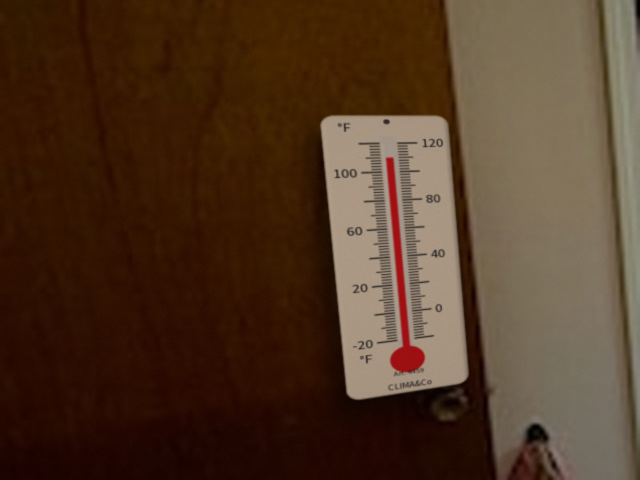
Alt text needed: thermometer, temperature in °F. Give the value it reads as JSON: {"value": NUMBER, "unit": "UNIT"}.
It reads {"value": 110, "unit": "°F"}
